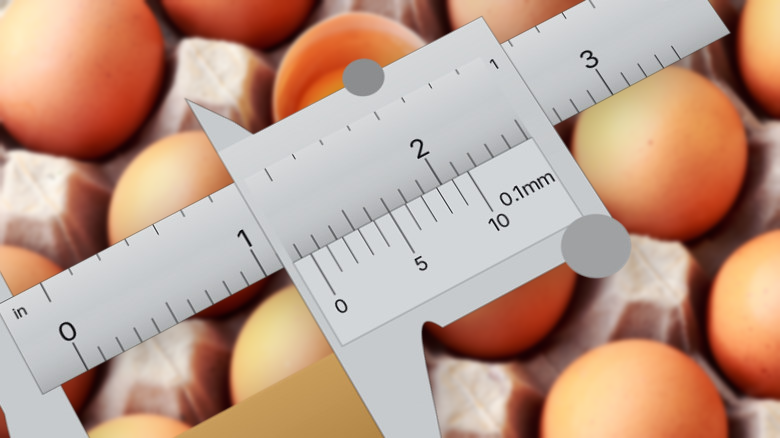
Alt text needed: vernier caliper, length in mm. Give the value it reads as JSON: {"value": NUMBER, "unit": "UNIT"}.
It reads {"value": 12.5, "unit": "mm"}
